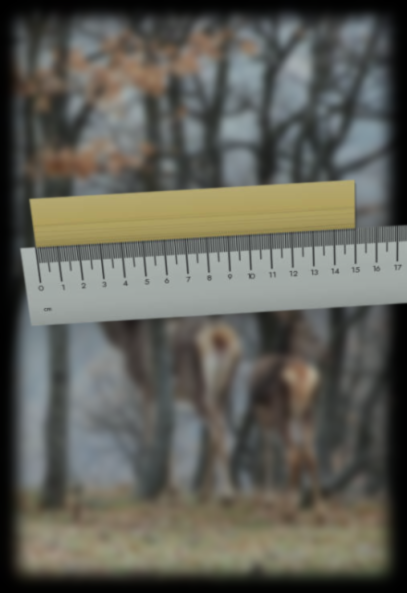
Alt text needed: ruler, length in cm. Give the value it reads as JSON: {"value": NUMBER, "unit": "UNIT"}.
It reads {"value": 15, "unit": "cm"}
